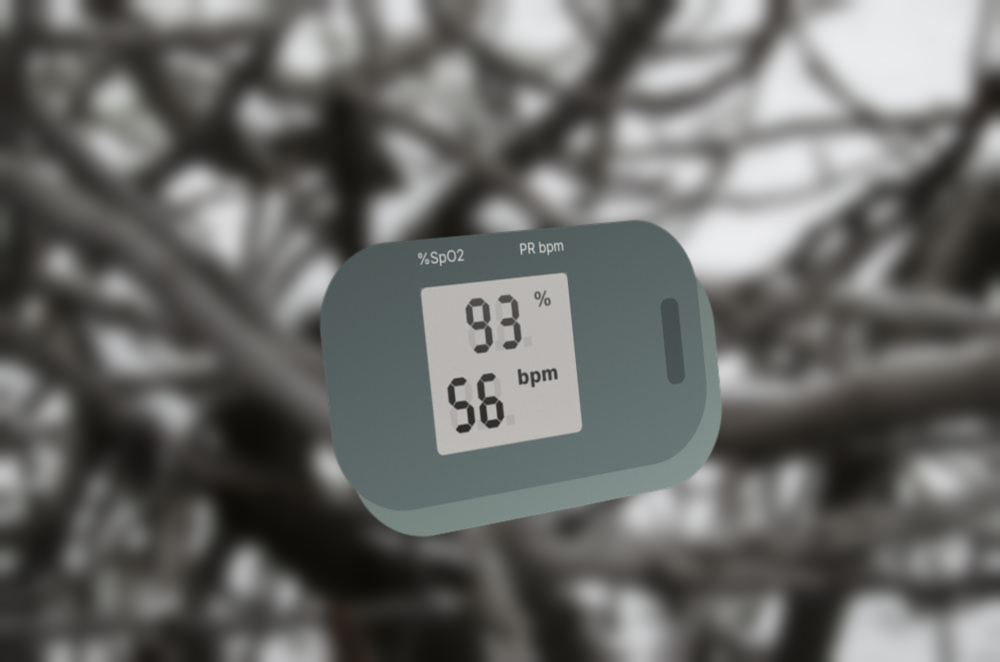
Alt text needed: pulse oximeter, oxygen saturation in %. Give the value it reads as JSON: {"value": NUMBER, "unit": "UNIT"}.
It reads {"value": 93, "unit": "%"}
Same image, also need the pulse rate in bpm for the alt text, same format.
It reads {"value": 56, "unit": "bpm"}
